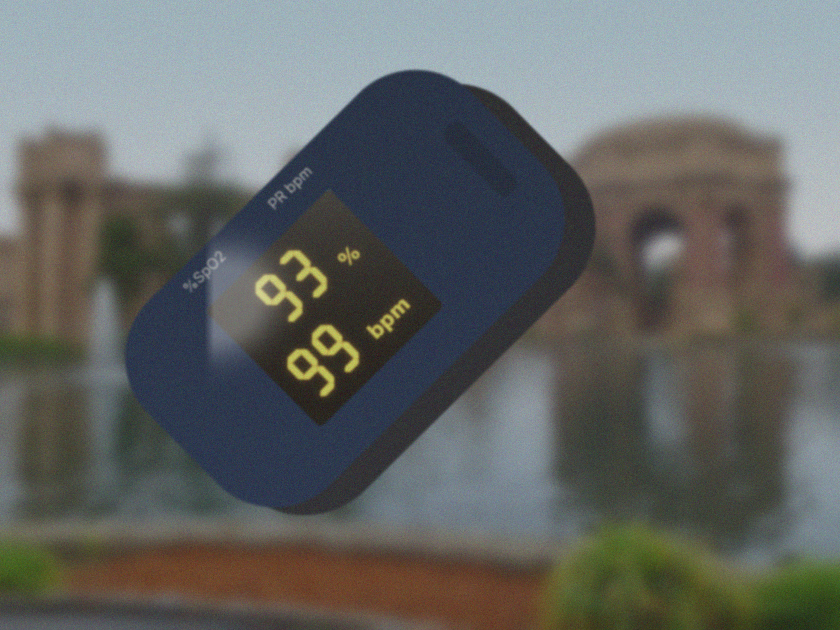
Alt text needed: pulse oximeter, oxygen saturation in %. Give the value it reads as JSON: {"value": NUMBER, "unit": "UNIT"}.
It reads {"value": 93, "unit": "%"}
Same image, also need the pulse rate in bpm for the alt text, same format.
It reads {"value": 99, "unit": "bpm"}
